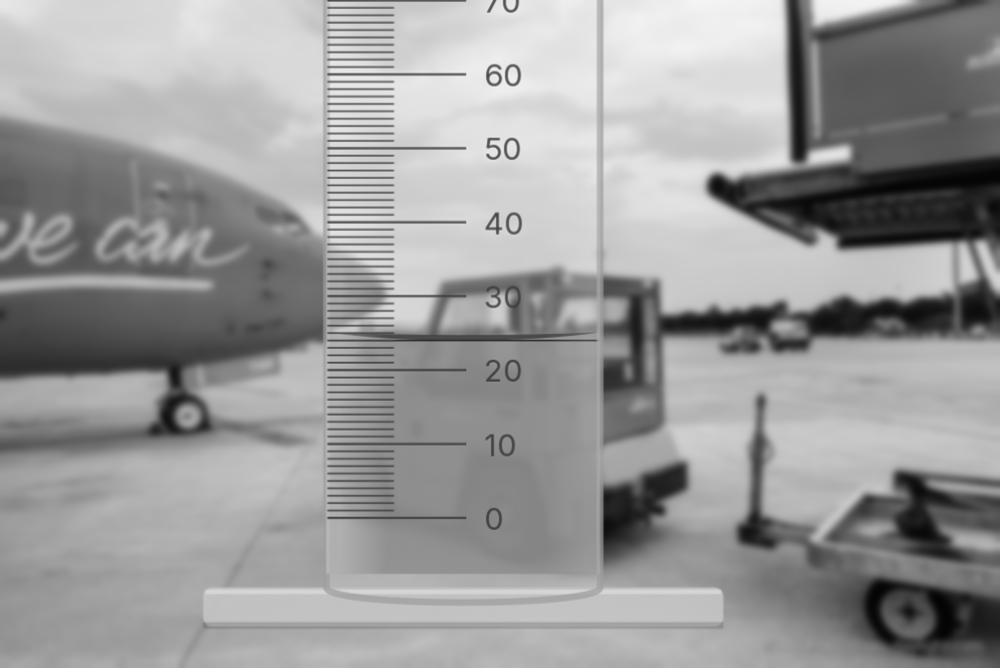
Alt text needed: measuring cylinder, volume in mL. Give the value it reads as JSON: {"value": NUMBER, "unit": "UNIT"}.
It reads {"value": 24, "unit": "mL"}
